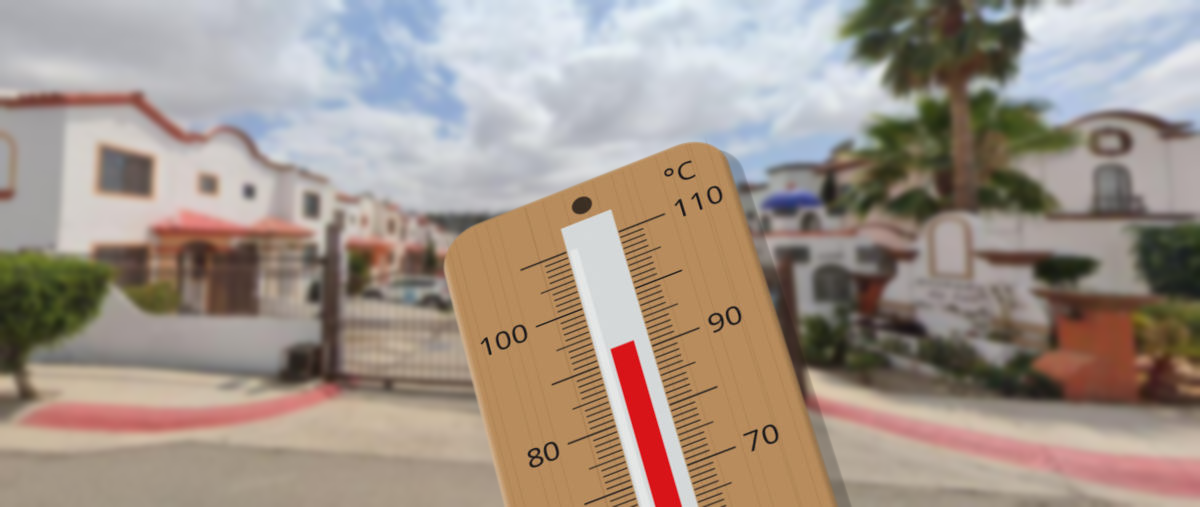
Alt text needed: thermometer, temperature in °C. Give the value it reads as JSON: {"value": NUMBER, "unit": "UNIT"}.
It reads {"value": 92, "unit": "°C"}
